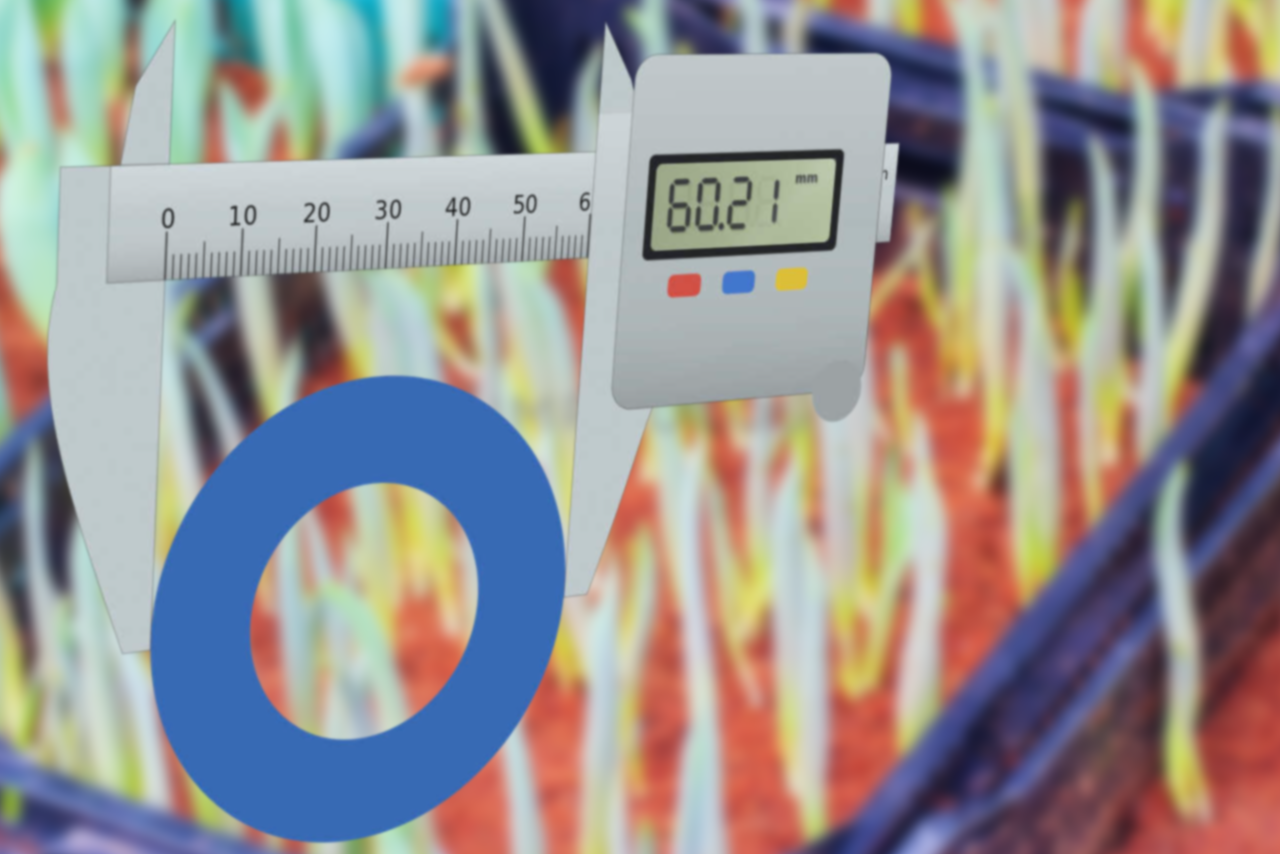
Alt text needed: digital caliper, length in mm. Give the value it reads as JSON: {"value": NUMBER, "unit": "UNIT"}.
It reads {"value": 60.21, "unit": "mm"}
